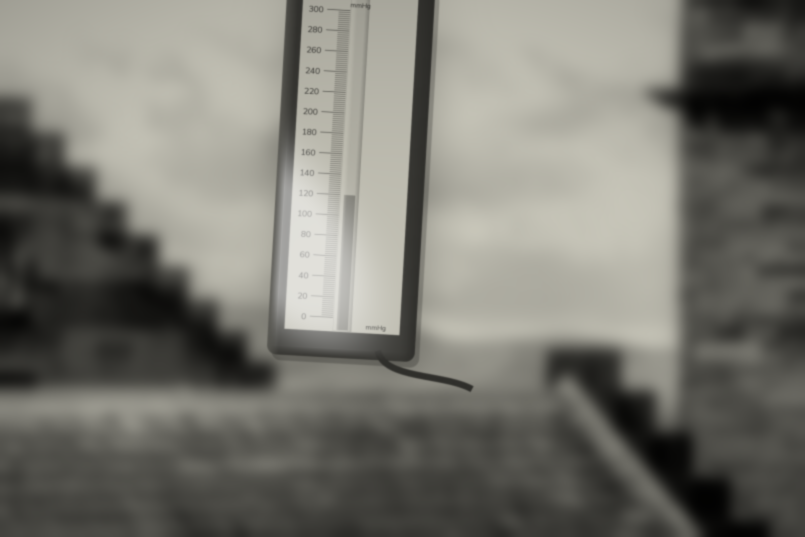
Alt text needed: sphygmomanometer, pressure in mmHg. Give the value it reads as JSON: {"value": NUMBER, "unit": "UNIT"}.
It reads {"value": 120, "unit": "mmHg"}
